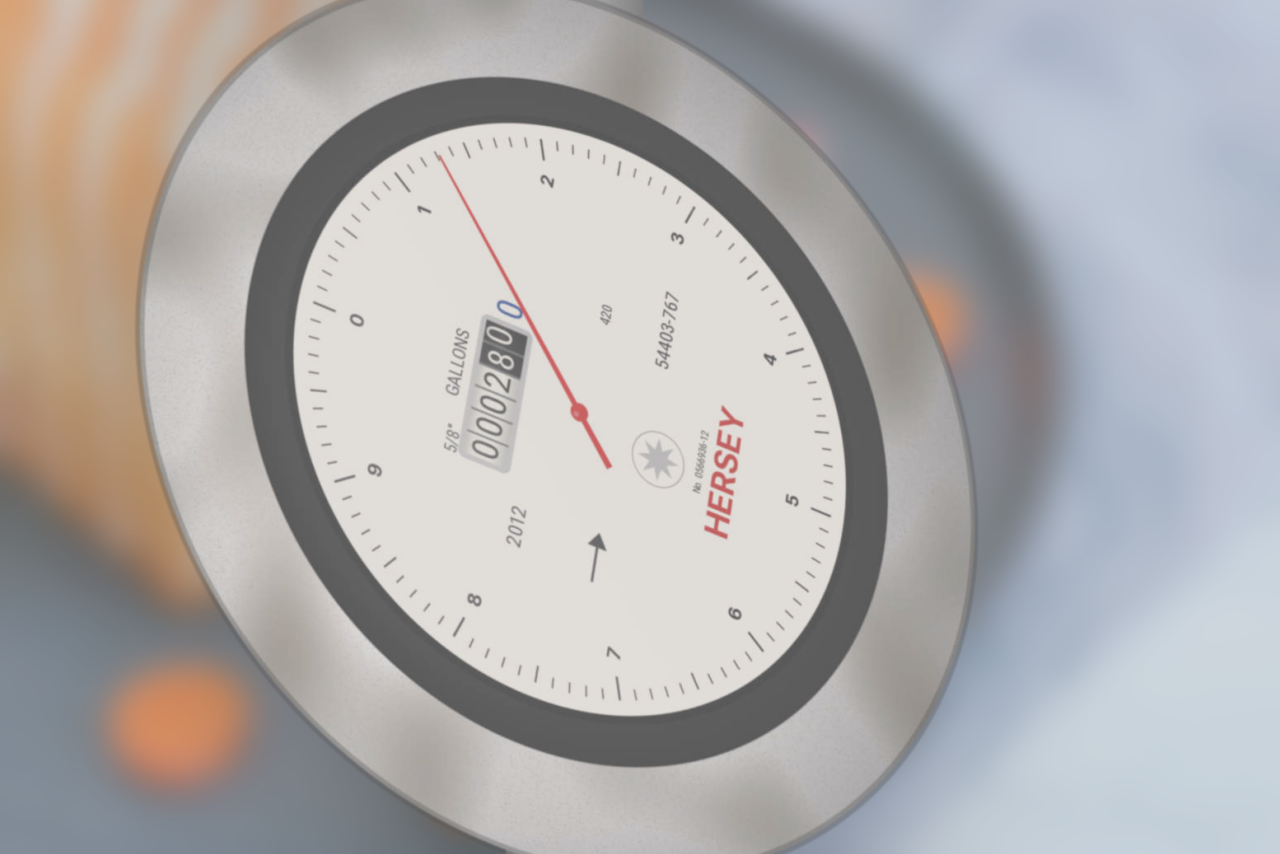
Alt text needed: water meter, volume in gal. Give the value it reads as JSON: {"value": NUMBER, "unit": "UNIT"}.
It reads {"value": 2801.3, "unit": "gal"}
